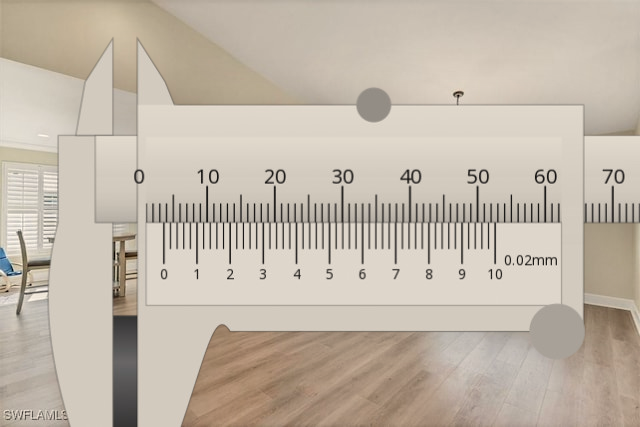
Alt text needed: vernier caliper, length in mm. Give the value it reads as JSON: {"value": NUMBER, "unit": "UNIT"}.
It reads {"value": 3.6, "unit": "mm"}
